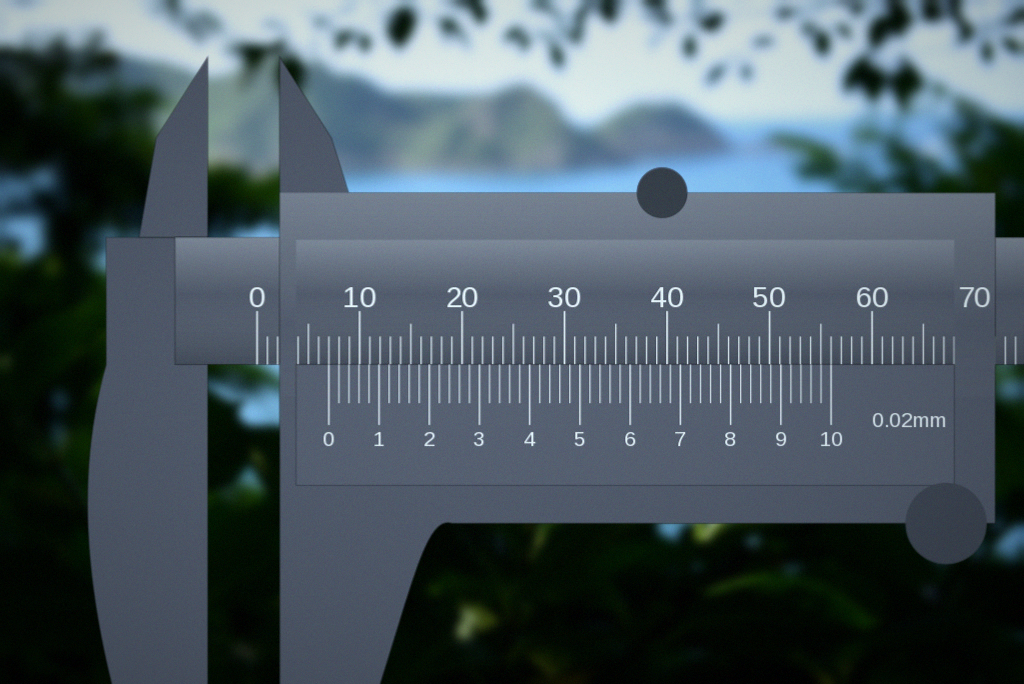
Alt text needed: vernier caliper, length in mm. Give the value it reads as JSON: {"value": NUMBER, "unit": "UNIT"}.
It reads {"value": 7.0, "unit": "mm"}
